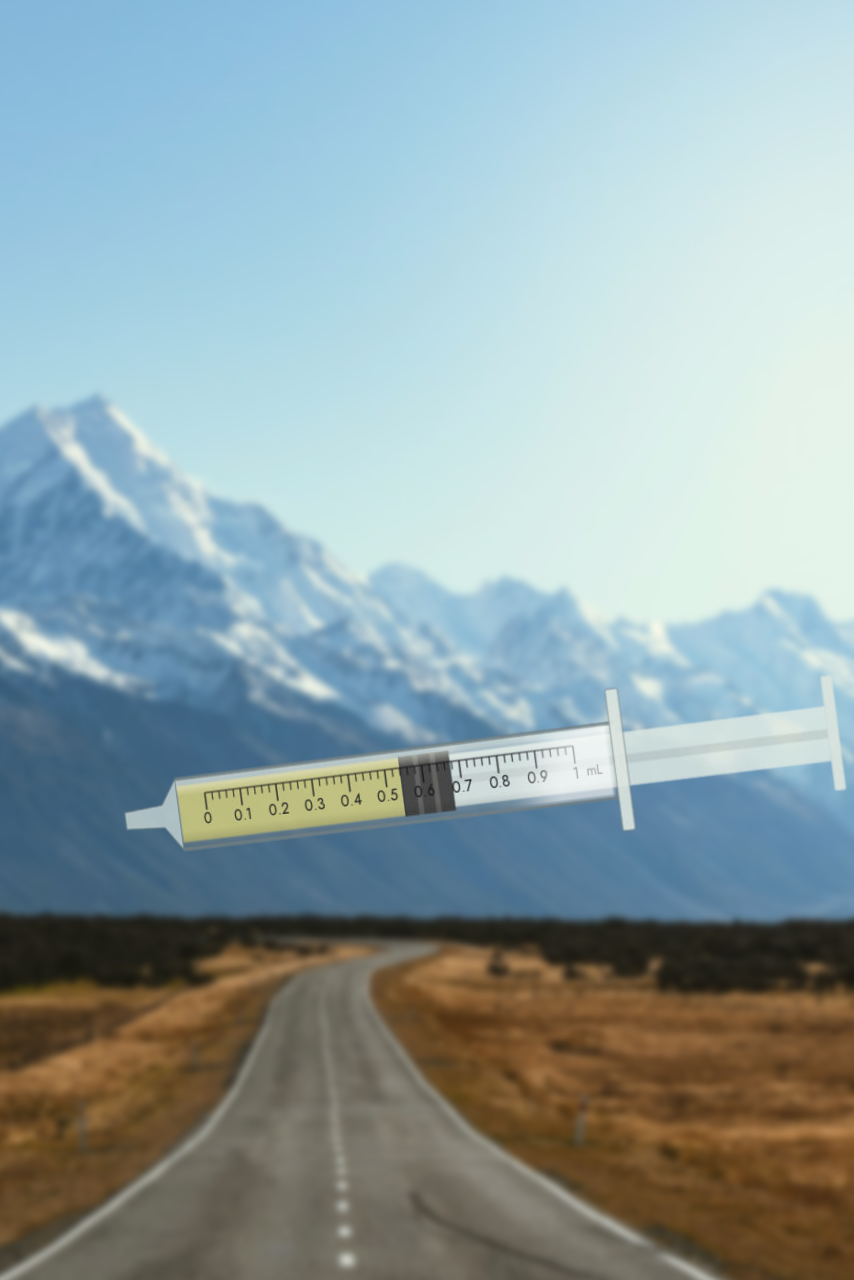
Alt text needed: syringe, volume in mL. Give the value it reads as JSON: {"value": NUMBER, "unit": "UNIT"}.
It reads {"value": 0.54, "unit": "mL"}
